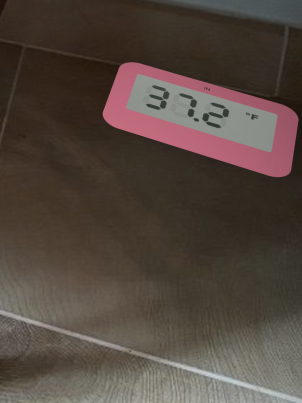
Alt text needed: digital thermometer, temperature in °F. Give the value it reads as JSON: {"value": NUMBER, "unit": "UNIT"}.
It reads {"value": 37.2, "unit": "°F"}
